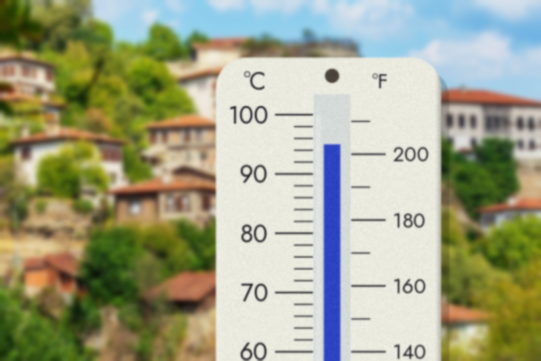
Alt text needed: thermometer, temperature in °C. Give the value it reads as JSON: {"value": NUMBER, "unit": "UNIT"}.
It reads {"value": 95, "unit": "°C"}
